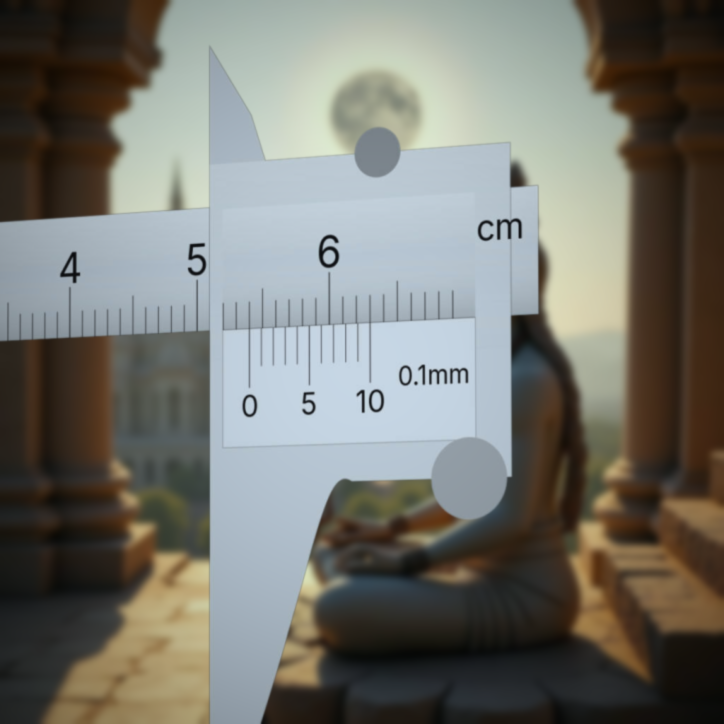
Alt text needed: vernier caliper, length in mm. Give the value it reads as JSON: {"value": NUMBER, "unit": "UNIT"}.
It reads {"value": 54.0, "unit": "mm"}
